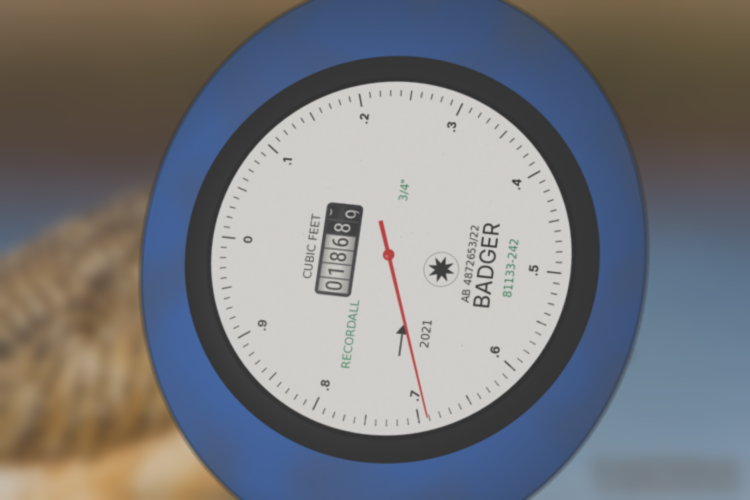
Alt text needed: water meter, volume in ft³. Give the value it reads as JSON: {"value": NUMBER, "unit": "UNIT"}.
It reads {"value": 18688.69, "unit": "ft³"}
